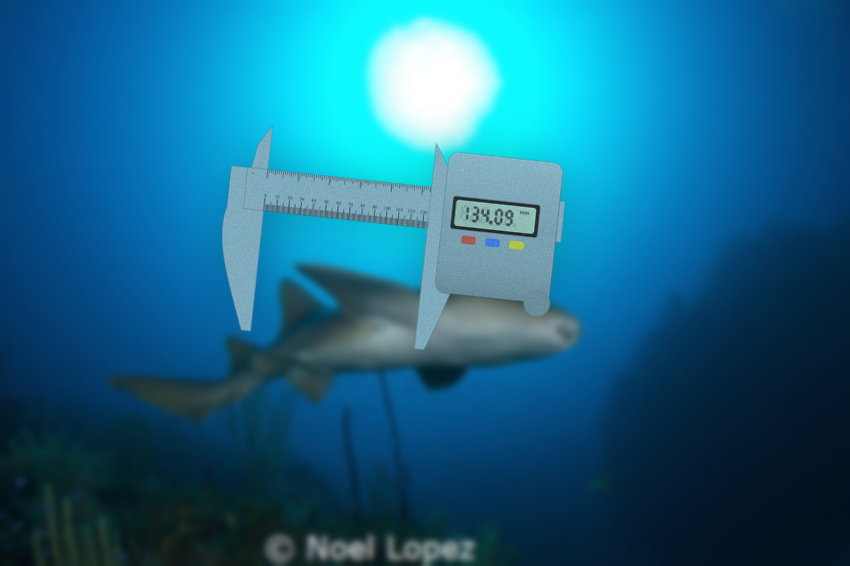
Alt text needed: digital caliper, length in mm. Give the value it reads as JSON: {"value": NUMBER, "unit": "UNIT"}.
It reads {"value": 134.09, "unit": "mm"}
